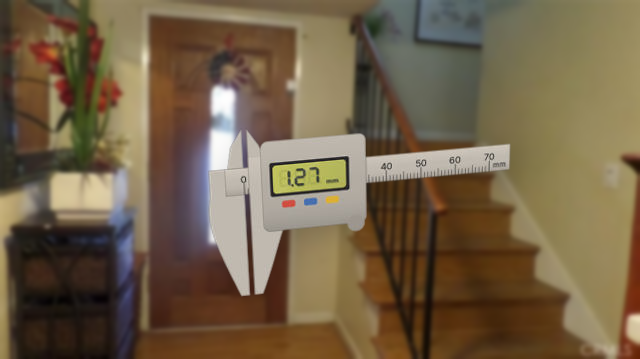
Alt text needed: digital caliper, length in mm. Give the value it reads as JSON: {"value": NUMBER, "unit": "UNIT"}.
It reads {"value": 1.27, "unit": "mm"}
